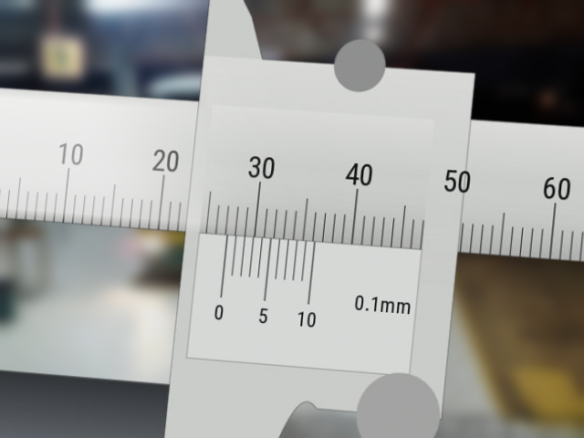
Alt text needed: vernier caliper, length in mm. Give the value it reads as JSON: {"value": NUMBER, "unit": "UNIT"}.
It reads {"value": 27.2, "unit": "mm"}
